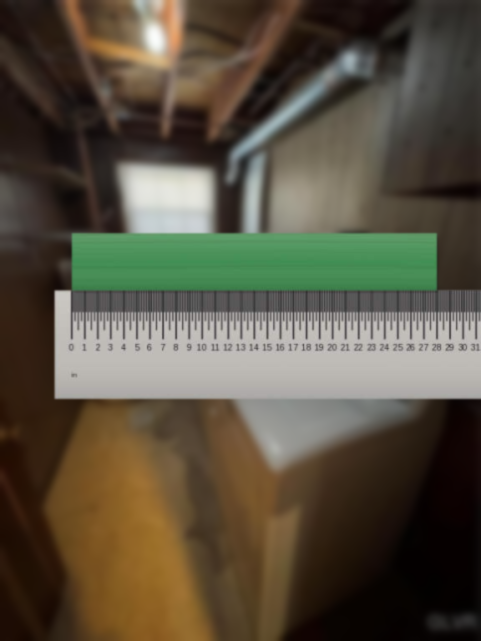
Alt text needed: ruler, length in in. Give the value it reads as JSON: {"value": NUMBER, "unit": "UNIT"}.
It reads {"value": 28, "unit": "in"}
